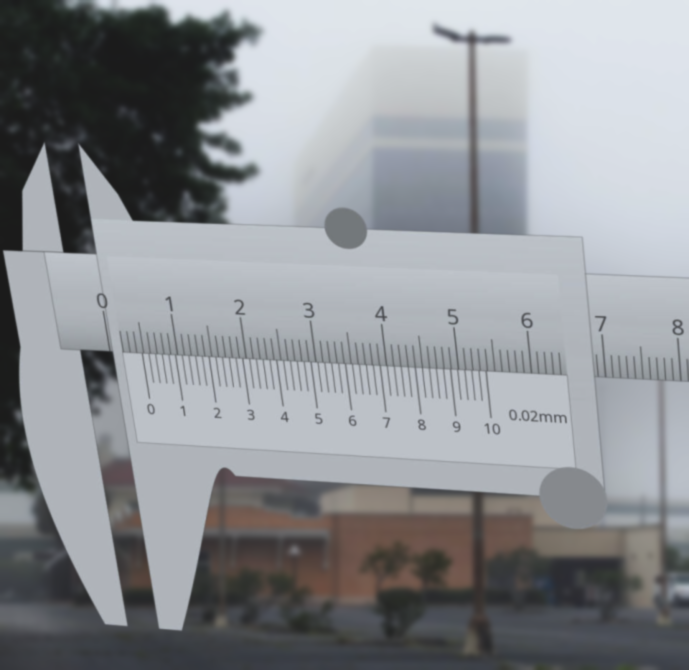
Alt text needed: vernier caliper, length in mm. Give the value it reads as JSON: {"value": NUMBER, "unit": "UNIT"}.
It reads {"value": 4.8, "unit": "mm"}
